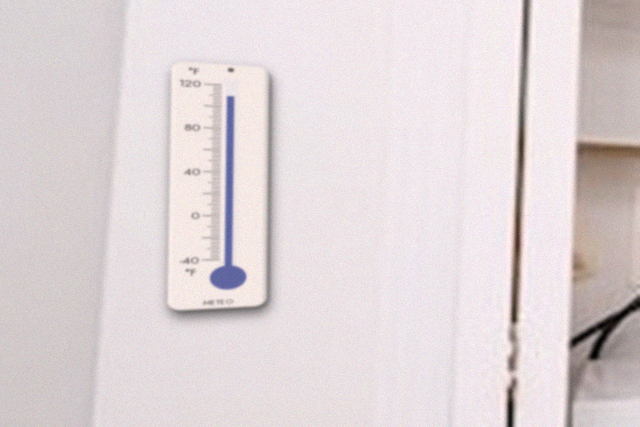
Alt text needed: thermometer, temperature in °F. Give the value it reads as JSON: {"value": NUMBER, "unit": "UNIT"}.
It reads {"value": 110, "unit": "°F"}
